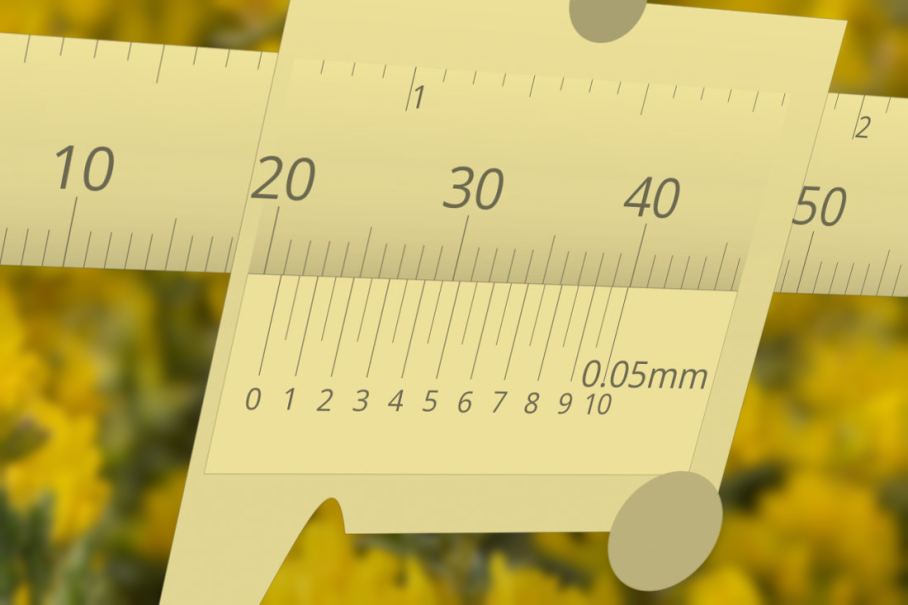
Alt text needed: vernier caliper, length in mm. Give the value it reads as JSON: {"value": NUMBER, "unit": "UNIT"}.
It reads {"value": 20.9, "unit": "mm"}
